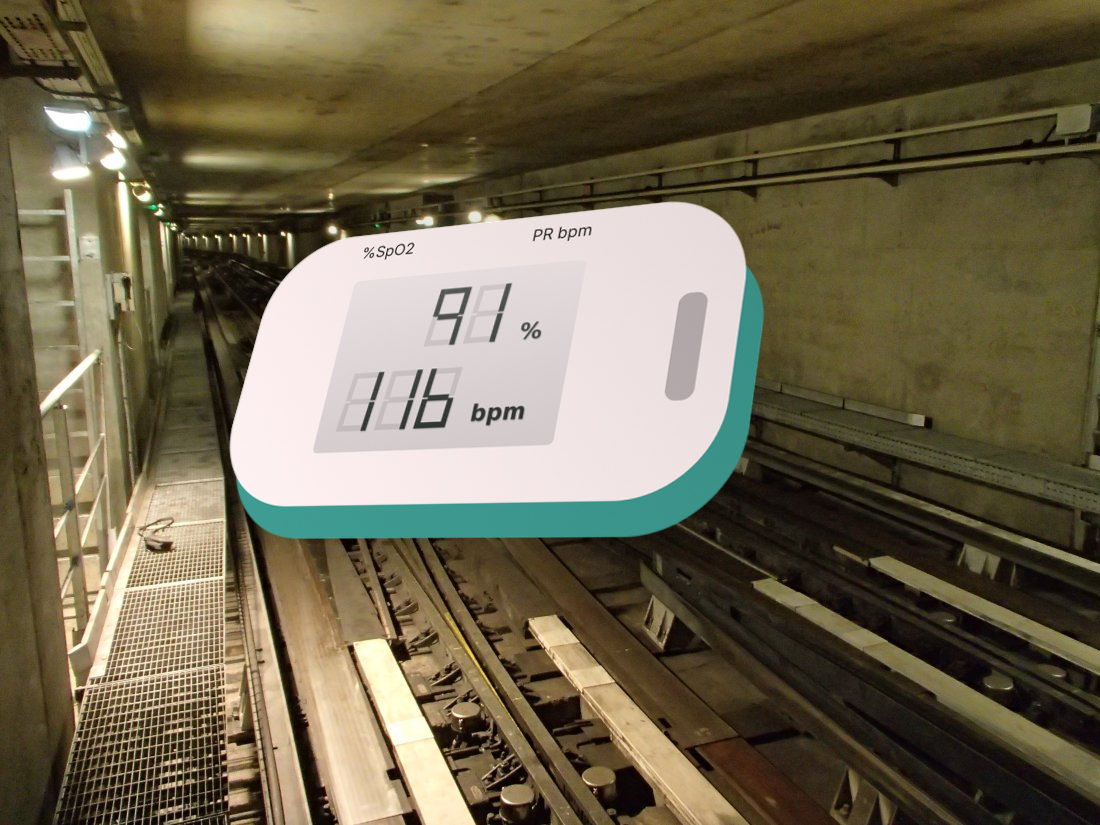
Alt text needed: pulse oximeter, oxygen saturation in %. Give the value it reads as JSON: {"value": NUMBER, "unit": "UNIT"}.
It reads {"value": 91, "unit": "%"}
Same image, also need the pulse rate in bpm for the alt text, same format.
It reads {"value": 116, "unit": "bpm"}
